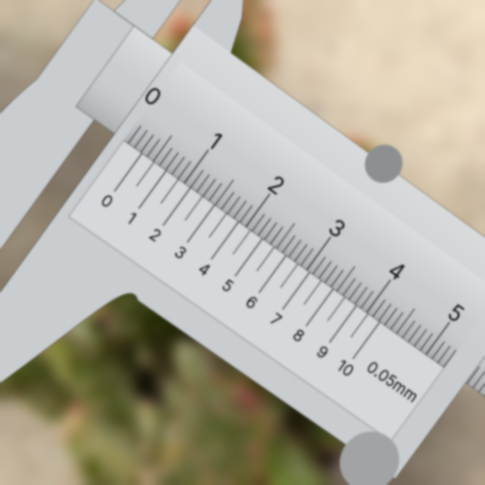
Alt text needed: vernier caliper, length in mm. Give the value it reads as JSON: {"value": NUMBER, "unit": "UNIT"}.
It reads {"value": 3.2, "unit": "mm"}
